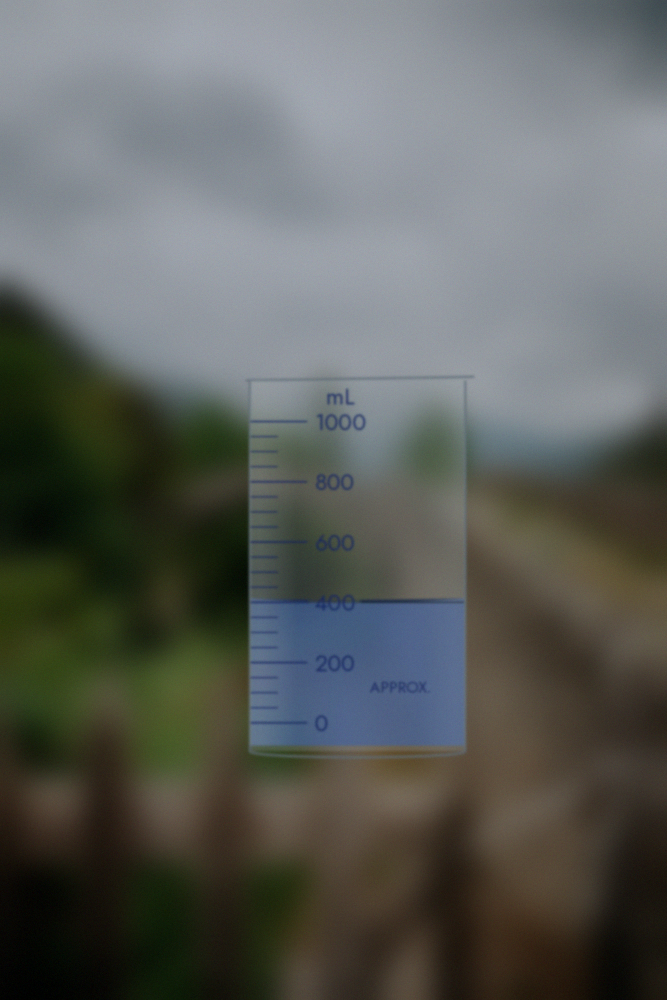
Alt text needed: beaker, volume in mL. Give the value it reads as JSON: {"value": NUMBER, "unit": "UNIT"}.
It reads {"value": 400, "unit": "mL"}
